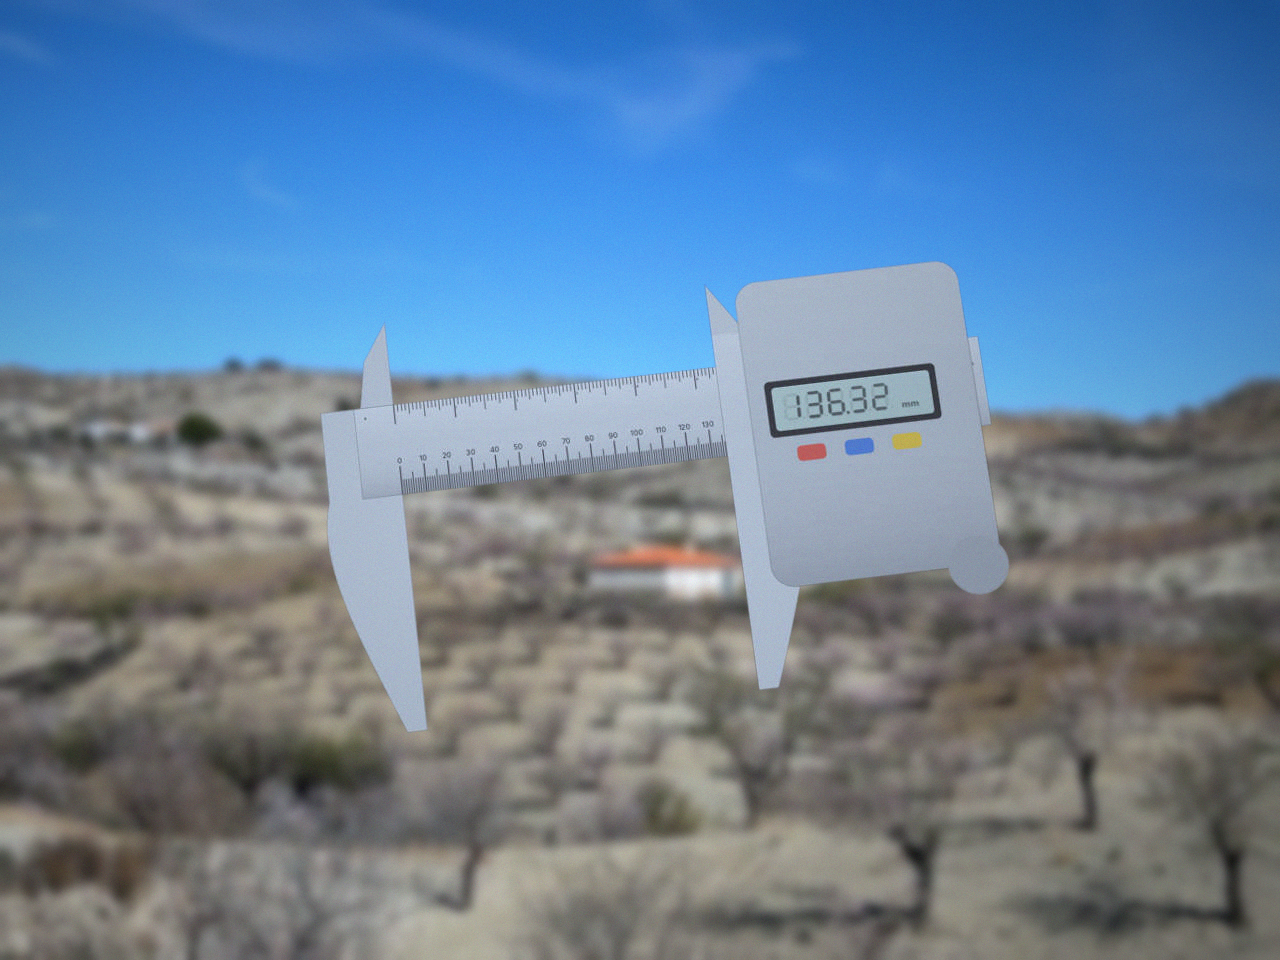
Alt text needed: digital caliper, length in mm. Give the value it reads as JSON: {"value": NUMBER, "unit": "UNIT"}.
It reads {"value": 136.32, "unit": "mm"}
